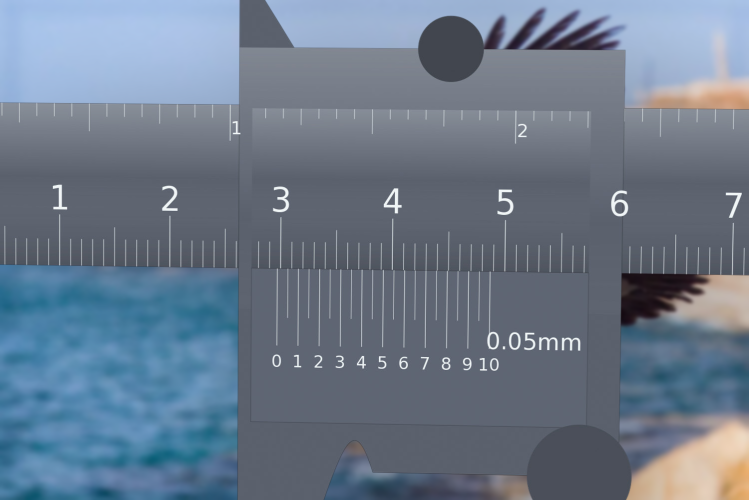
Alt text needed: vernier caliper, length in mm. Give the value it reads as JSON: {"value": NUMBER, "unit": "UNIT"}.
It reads {"value": 29.7, "unit": "mm"}
